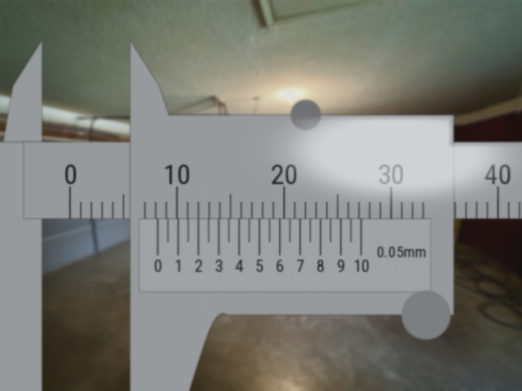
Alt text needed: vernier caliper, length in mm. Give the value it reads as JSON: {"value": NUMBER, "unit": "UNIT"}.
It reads {"value": 8.2, "unit": "mm"}
